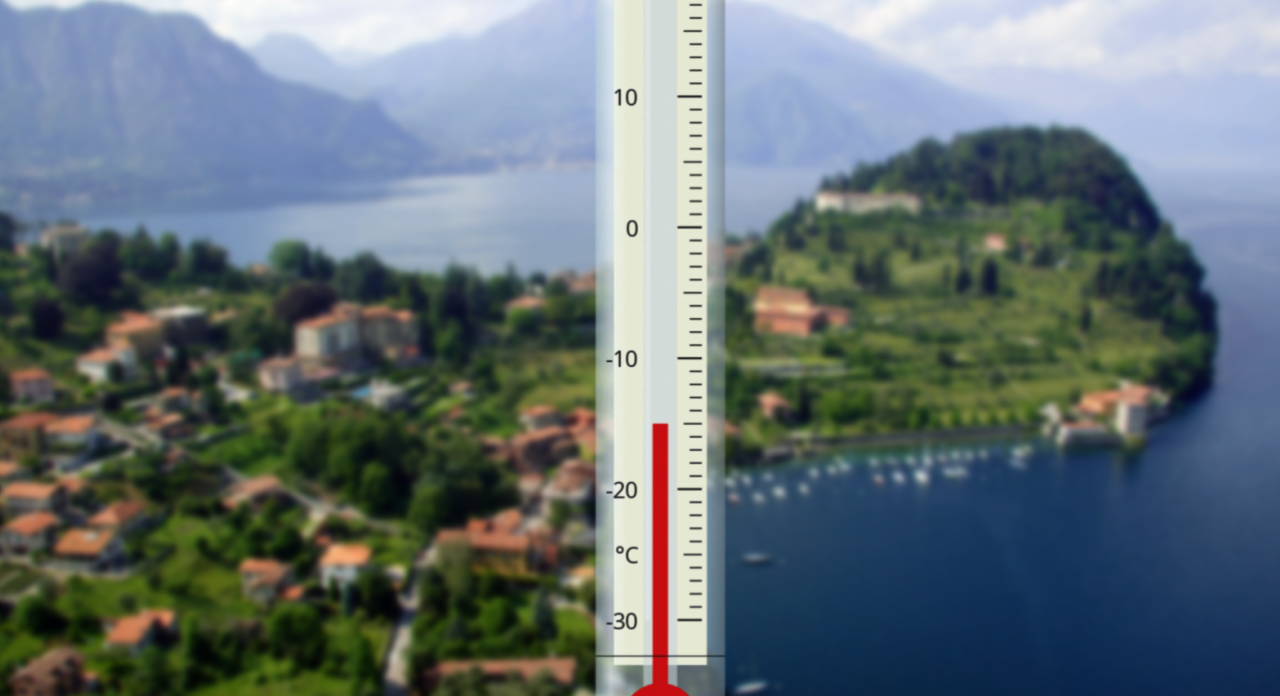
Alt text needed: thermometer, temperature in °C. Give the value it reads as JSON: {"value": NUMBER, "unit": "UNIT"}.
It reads {"value": -15, "unit": "°C"}
